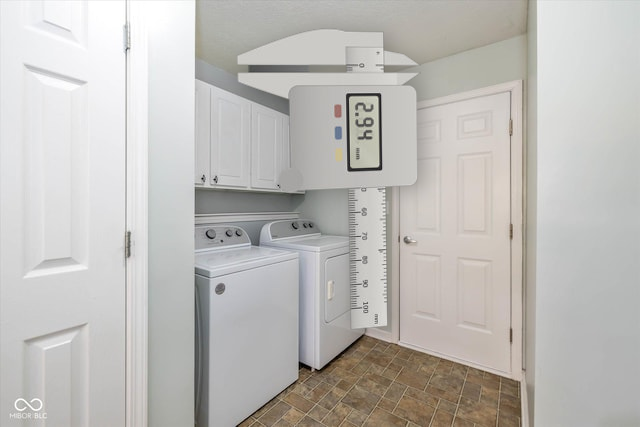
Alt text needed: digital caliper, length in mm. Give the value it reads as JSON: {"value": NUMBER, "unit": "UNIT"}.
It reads {"value": 2.94, "unit": "mm"}
